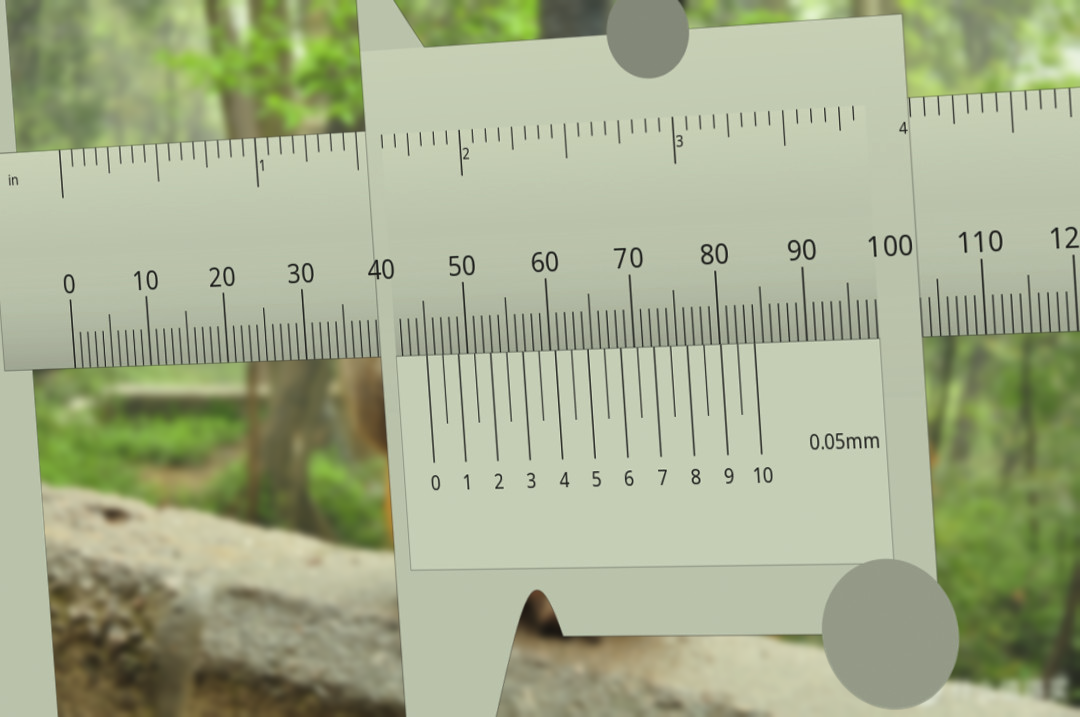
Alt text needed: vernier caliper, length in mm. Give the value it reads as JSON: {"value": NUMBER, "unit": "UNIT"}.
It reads {"value": 45.0, "unit": "mm"}
